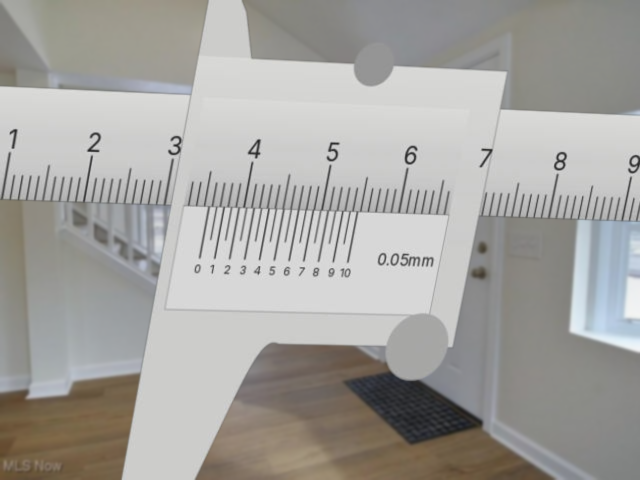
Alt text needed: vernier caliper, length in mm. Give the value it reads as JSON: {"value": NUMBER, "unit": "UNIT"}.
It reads {"value": 35.6, "unit": "mm"}
